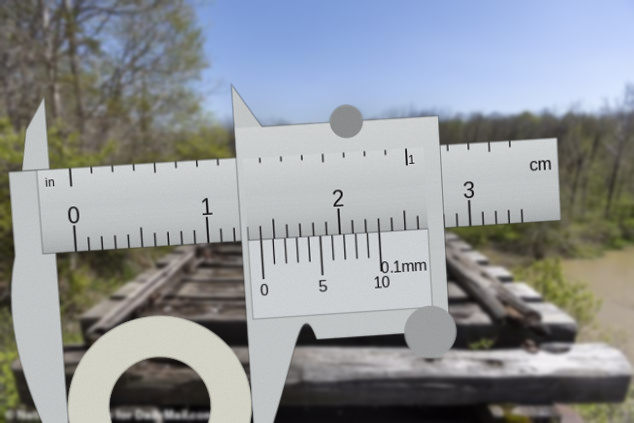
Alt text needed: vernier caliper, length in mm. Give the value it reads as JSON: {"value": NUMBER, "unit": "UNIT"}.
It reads {"value": 14.0, "unit": "mm"}
